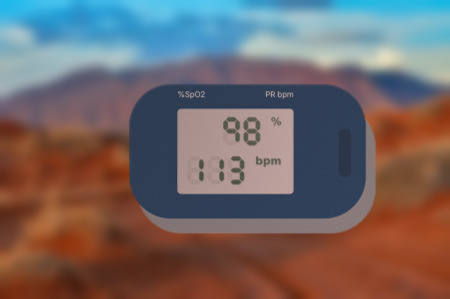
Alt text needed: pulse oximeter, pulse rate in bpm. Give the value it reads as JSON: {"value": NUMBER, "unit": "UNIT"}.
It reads {"value": 113, "unit": "bpm"}
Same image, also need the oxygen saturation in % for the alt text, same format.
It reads {"value": 98, "unit": "%"}
